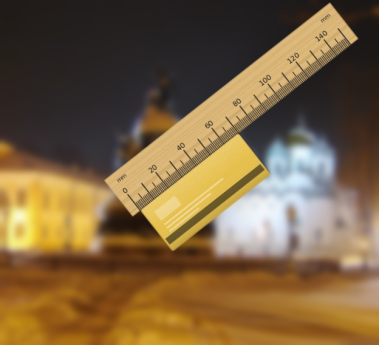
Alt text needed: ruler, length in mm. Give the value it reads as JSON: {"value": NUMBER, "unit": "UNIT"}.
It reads {"value": 70, "unit": "mm"}
